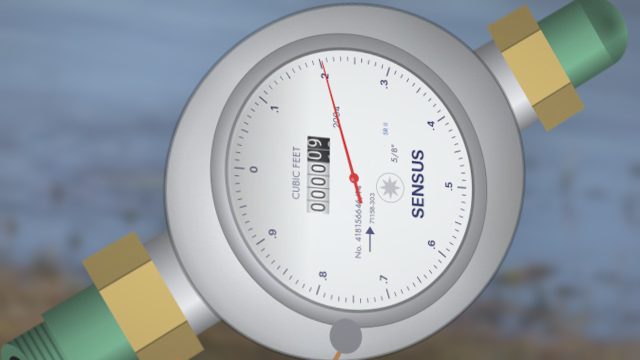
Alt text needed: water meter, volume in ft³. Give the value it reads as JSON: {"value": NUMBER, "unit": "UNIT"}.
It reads {"value": 9.20, "unit": "ft³"}
